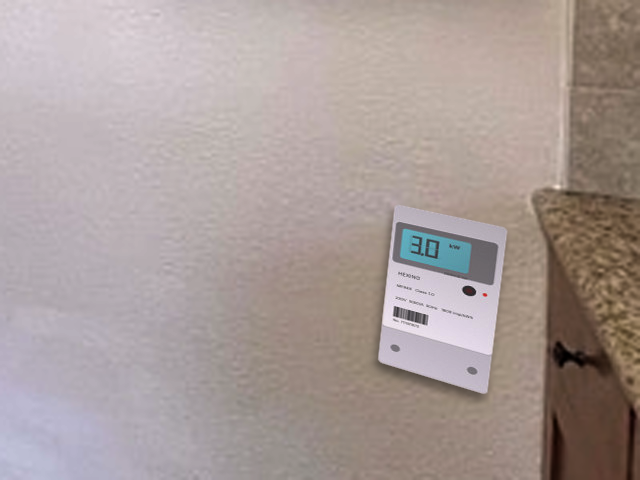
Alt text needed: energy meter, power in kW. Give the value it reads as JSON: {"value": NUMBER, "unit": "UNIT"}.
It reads {"value": 3.0, "unit": "kW"}
